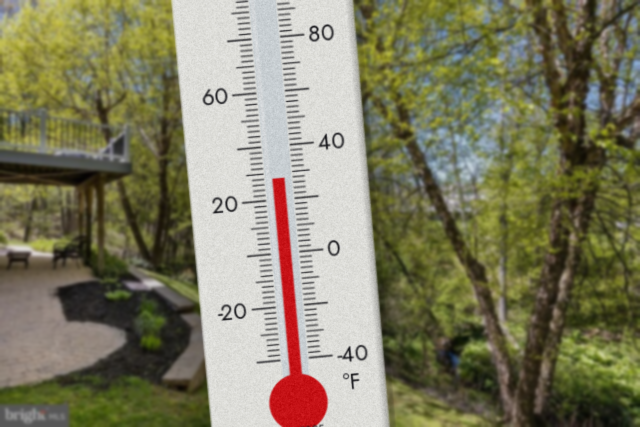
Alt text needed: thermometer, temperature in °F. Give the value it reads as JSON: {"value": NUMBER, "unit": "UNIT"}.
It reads {"value": 28, "unit": "°F"}
